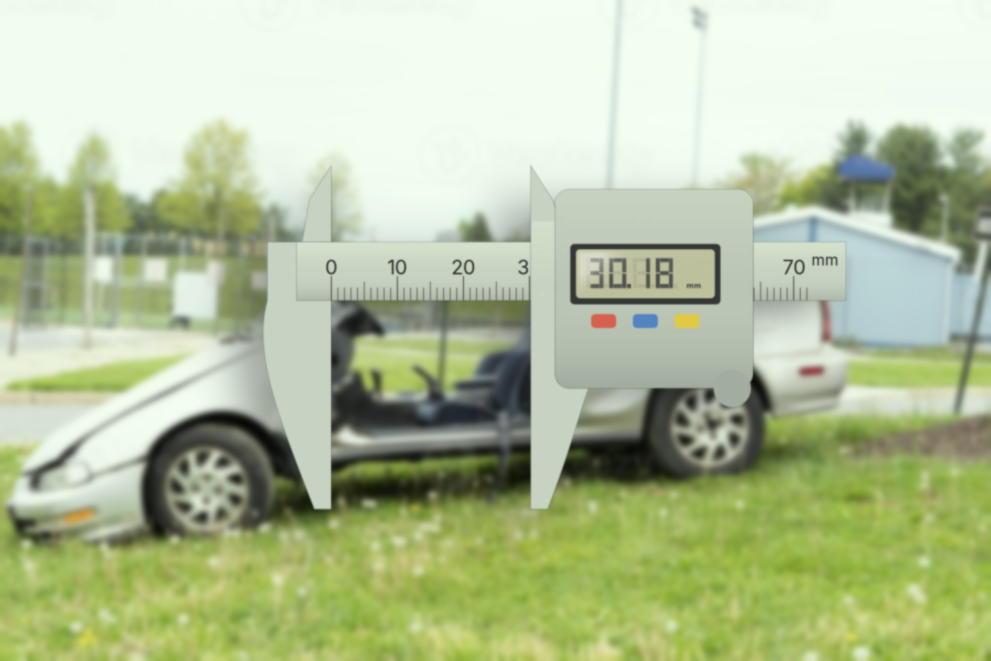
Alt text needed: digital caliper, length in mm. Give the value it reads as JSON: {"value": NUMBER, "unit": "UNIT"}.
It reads {"value": 30.18, "unit": "mm"}
